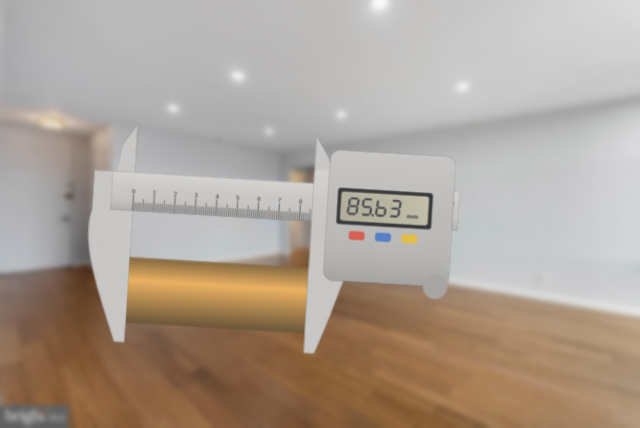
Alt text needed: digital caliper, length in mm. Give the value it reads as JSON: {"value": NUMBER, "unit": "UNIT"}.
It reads {"value": 85.63, "unit": "mm"}
